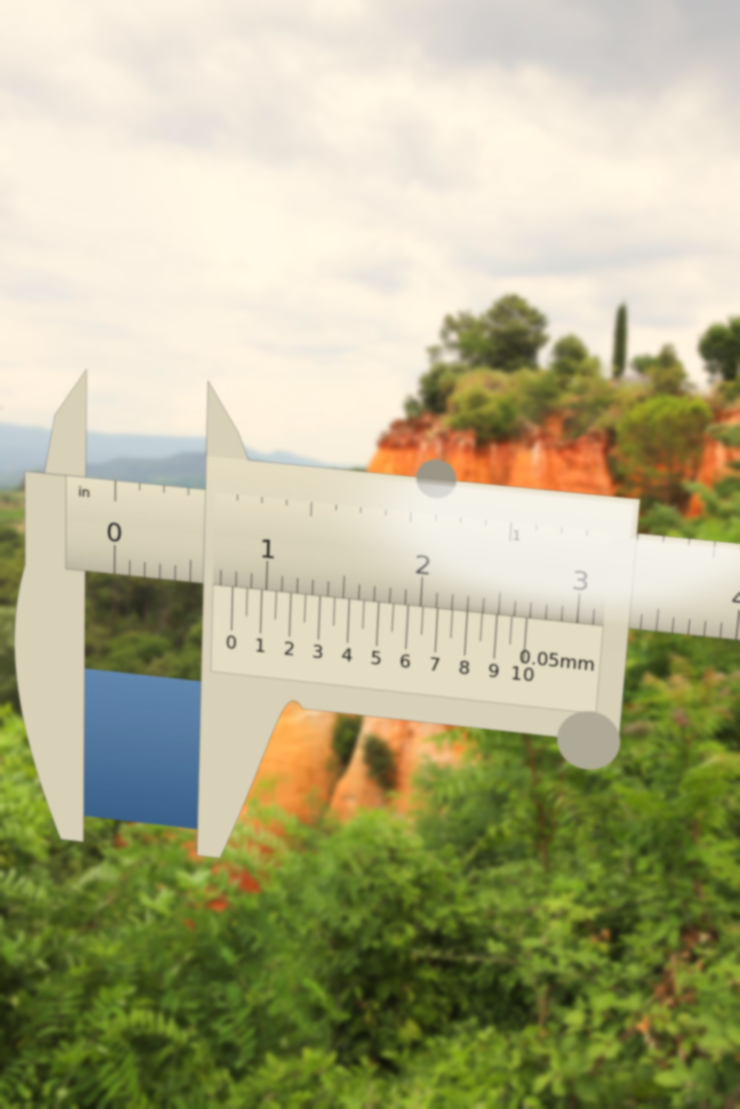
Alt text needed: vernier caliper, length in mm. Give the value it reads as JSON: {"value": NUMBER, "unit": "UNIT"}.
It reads {"value": 7.8, "unit": "mm"}
